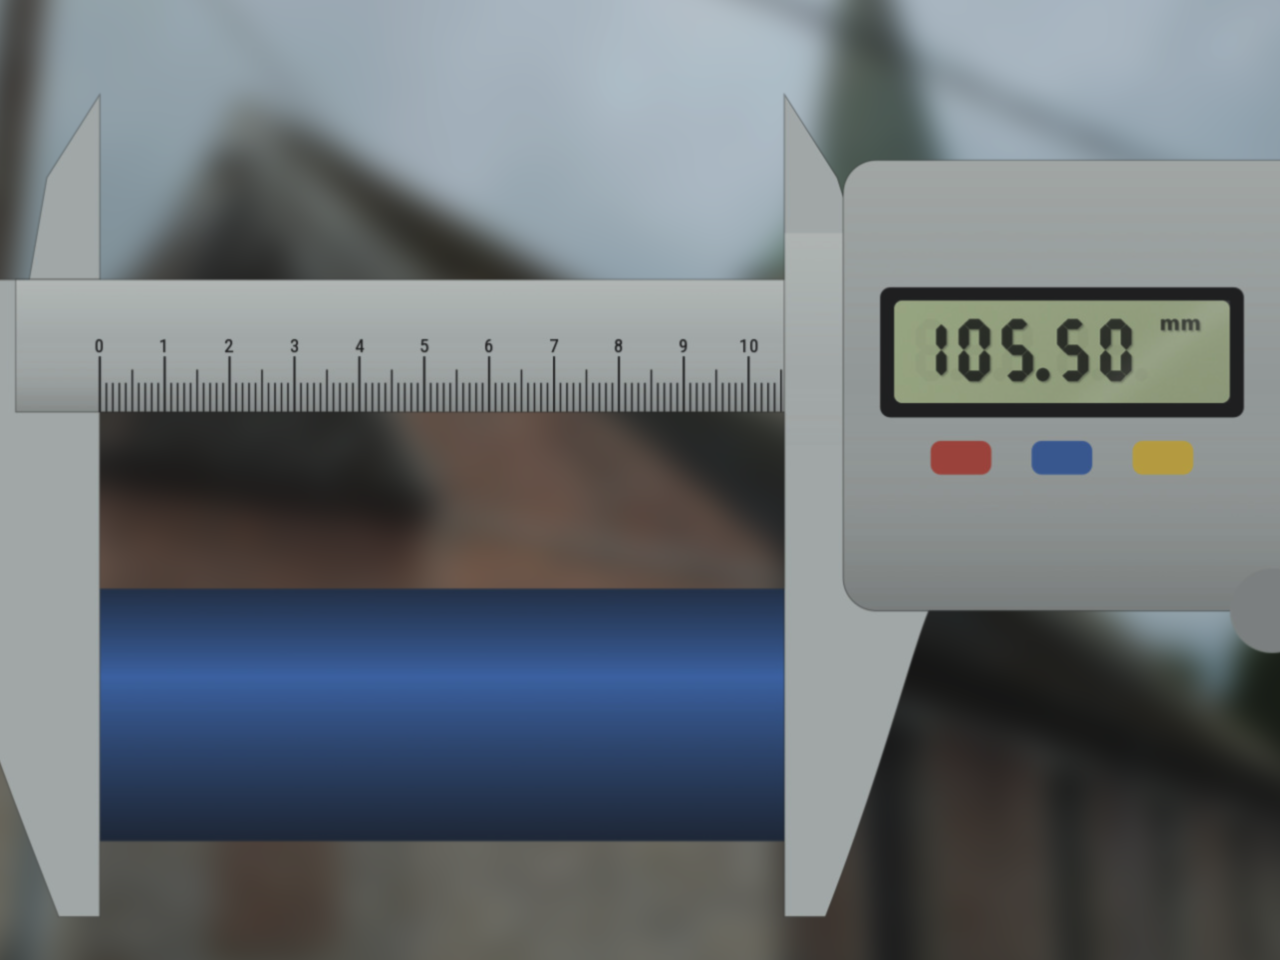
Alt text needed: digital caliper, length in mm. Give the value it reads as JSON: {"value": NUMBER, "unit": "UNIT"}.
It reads {"value": 105.50, "unit": "mm"}
